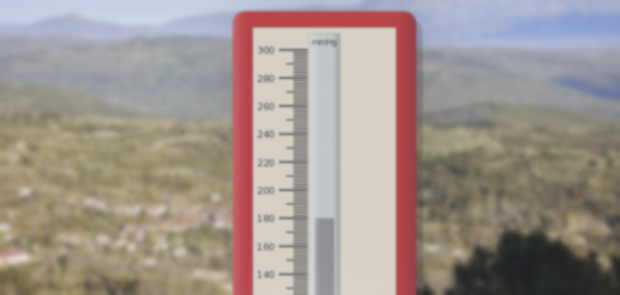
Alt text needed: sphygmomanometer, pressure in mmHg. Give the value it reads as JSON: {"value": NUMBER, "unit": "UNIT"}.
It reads {"value": 180, "unit": "mmHg"}
